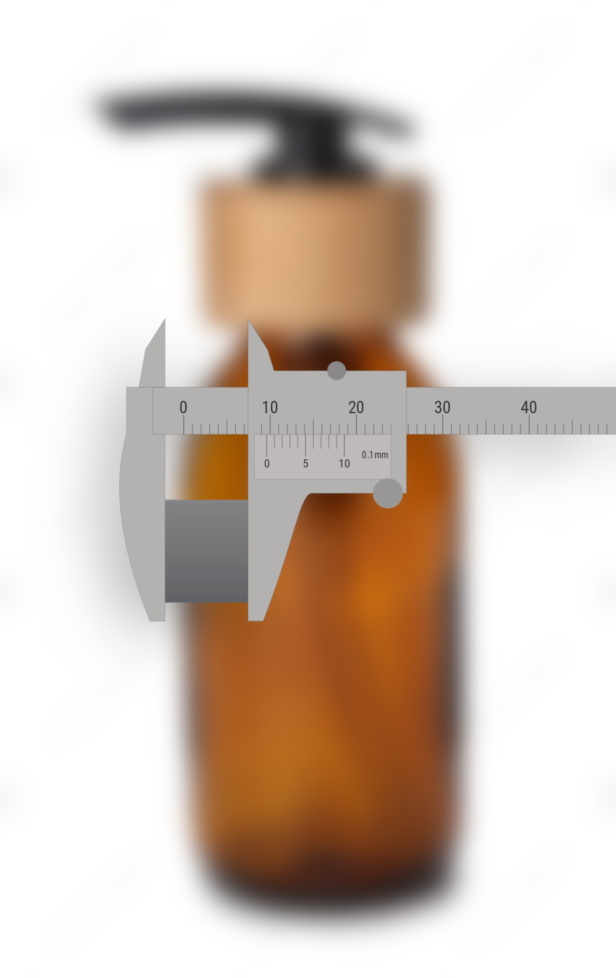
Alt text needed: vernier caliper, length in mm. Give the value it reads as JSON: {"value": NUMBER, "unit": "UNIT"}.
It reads {"value": 9.6, "unit": "mm"}
